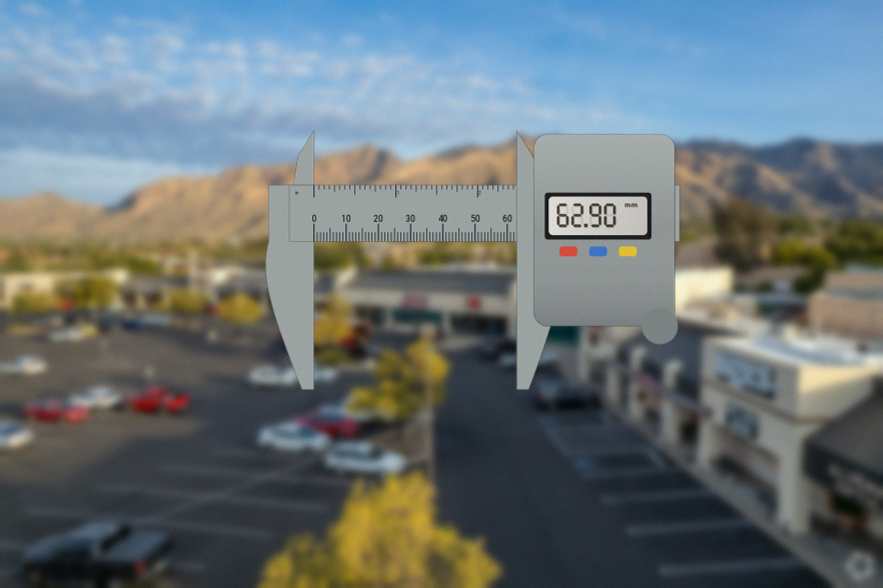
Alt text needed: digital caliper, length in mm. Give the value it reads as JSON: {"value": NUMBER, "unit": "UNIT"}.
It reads {"value": 62.90, "unit": "mm"}
